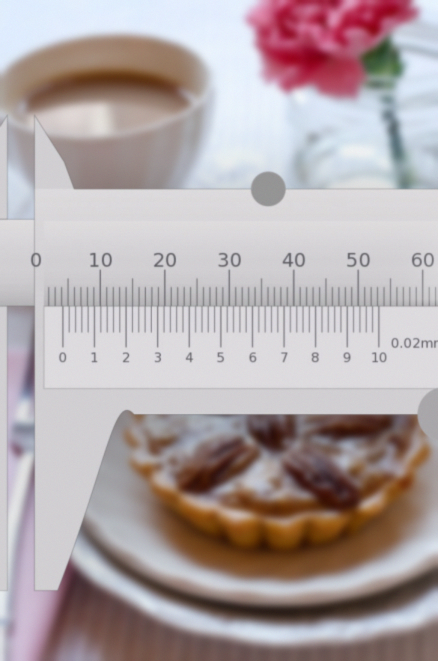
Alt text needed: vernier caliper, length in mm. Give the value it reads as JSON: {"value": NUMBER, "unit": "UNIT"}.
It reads {"value": 4.2, "unit": "mm"}
